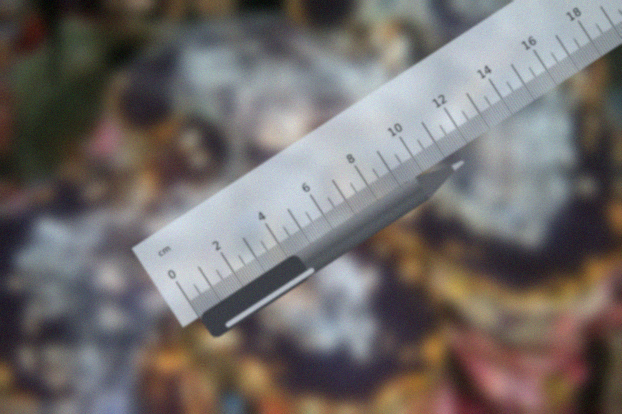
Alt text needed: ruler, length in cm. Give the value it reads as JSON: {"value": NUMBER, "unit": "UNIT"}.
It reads {"value": 11.5, "unit": "cm"}
